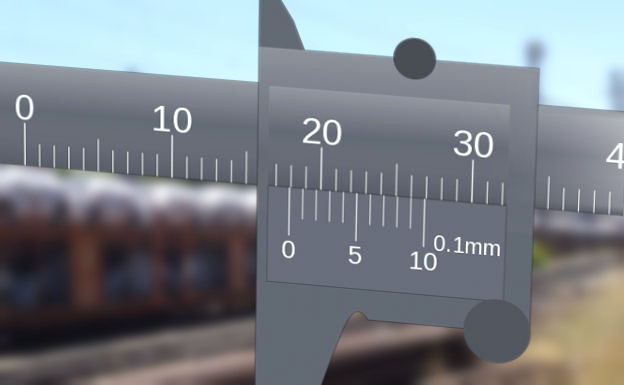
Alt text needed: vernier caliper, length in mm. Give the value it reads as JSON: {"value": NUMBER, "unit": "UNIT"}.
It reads {"value": 17.9, "unit": "mm"}
